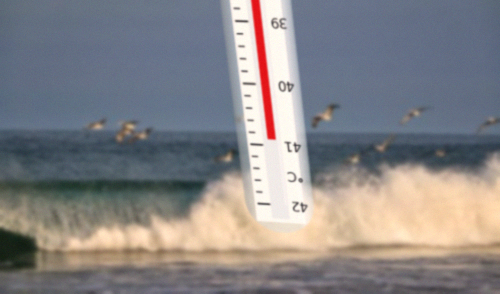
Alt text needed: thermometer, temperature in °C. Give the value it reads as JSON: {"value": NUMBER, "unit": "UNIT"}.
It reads {"value": 40.9, "unit": "°C"}
